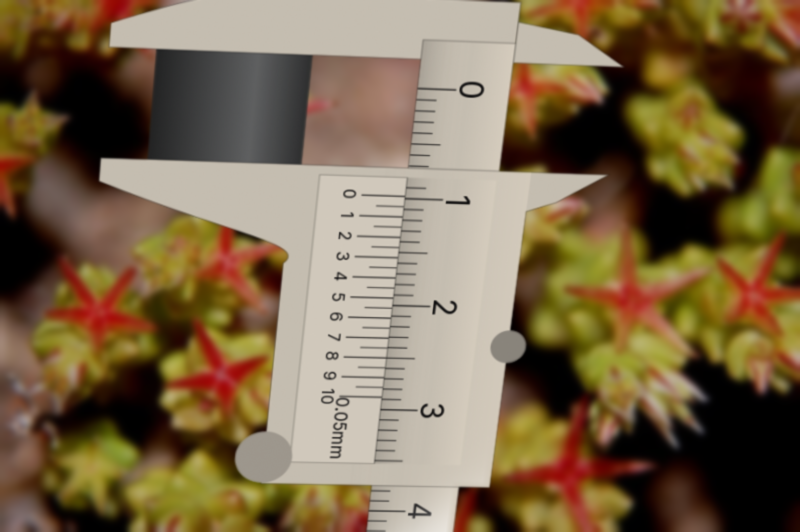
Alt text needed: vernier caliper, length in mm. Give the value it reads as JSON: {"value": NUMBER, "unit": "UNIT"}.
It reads {"value": 9.8, "unit": "mm"}
